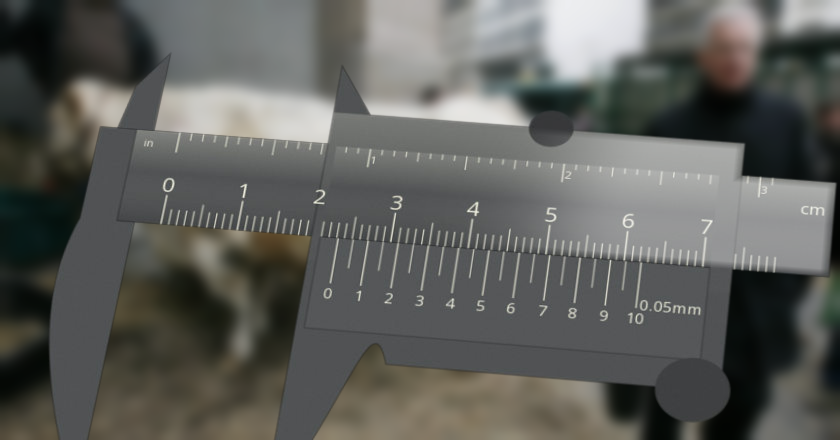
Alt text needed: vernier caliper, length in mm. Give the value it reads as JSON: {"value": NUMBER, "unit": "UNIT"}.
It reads {"value": 23.2, "unit": "mm"}
